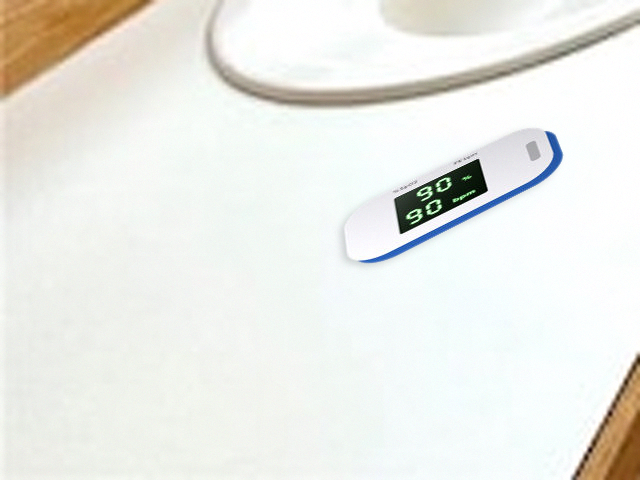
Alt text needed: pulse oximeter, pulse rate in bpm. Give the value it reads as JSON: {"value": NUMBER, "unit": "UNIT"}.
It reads {"value": 90, "unit": "bpm"}
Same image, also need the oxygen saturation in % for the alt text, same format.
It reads {"value": 90, "unit": "%"}
